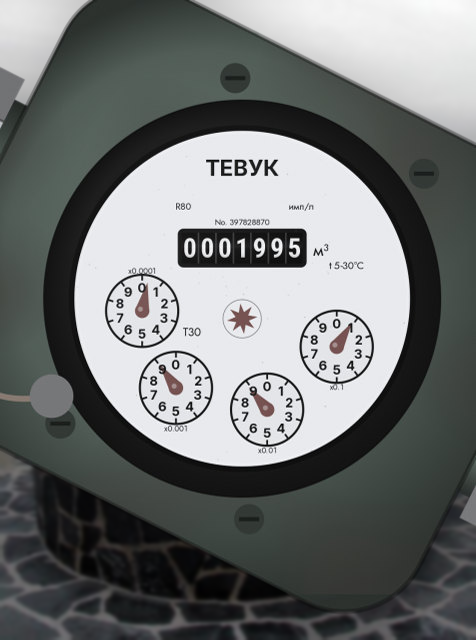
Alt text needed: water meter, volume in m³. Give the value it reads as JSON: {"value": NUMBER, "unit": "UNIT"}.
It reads {"value": 1995.0890, "unit": "m³"}
